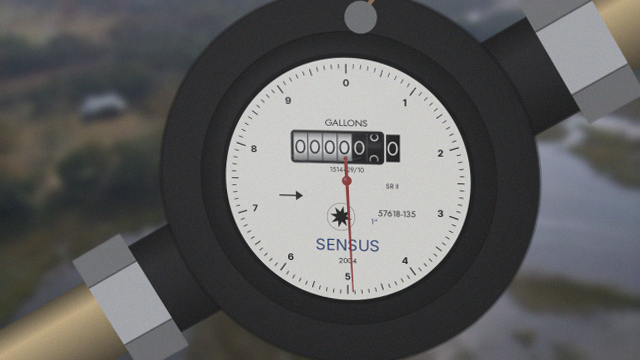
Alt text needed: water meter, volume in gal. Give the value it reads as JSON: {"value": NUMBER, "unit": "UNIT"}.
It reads {"value": 84.9, "unit": "gal"}
